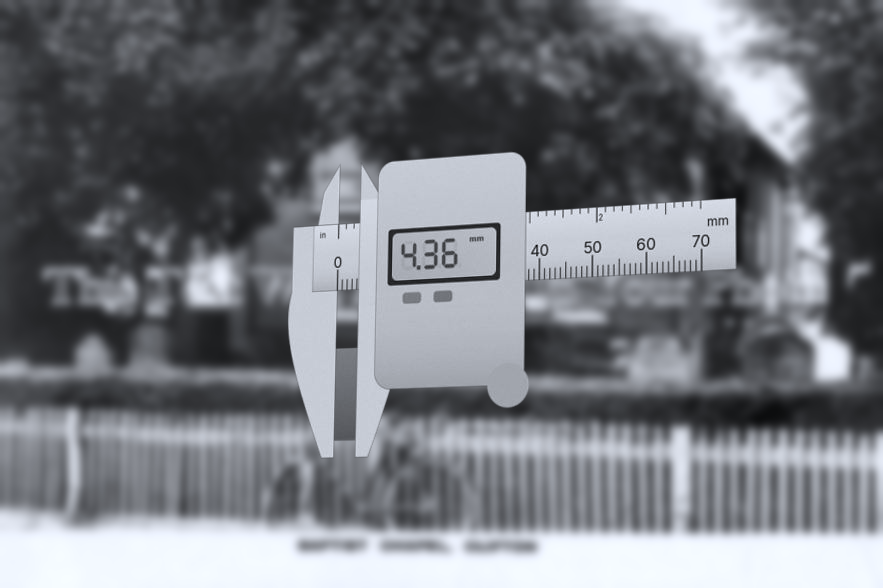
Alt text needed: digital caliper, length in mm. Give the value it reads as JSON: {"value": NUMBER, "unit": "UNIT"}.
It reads {"value": 4.36, "unit": "mm"}
